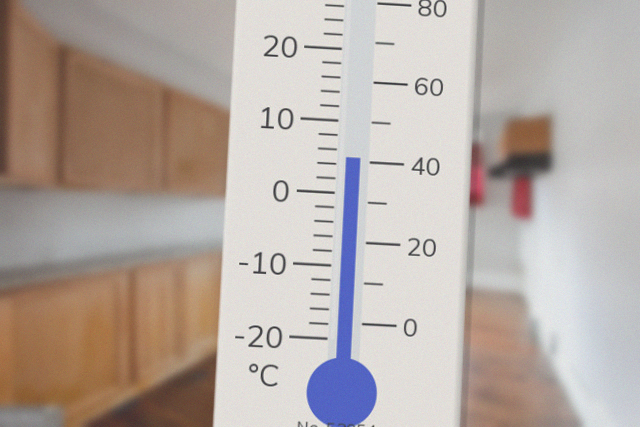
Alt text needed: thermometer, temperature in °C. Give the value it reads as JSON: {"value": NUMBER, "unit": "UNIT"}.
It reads {"value": 5, "unit": "°C"}
